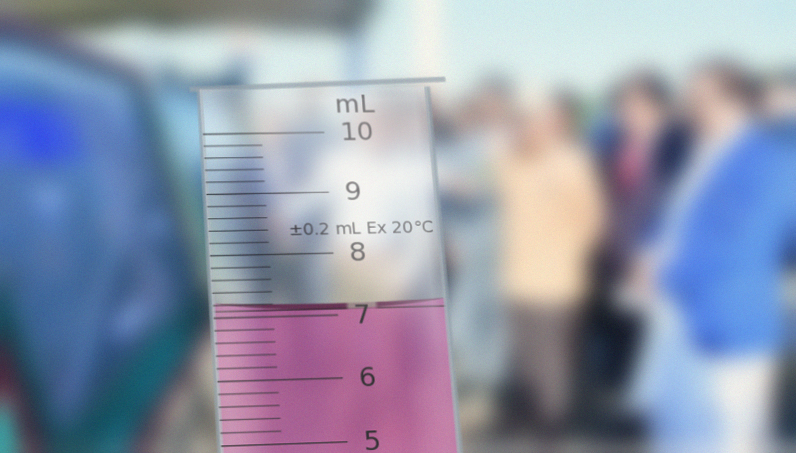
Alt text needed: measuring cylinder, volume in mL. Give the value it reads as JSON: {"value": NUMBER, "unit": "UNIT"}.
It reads {"value": 7.1, "unit": "mL"}
